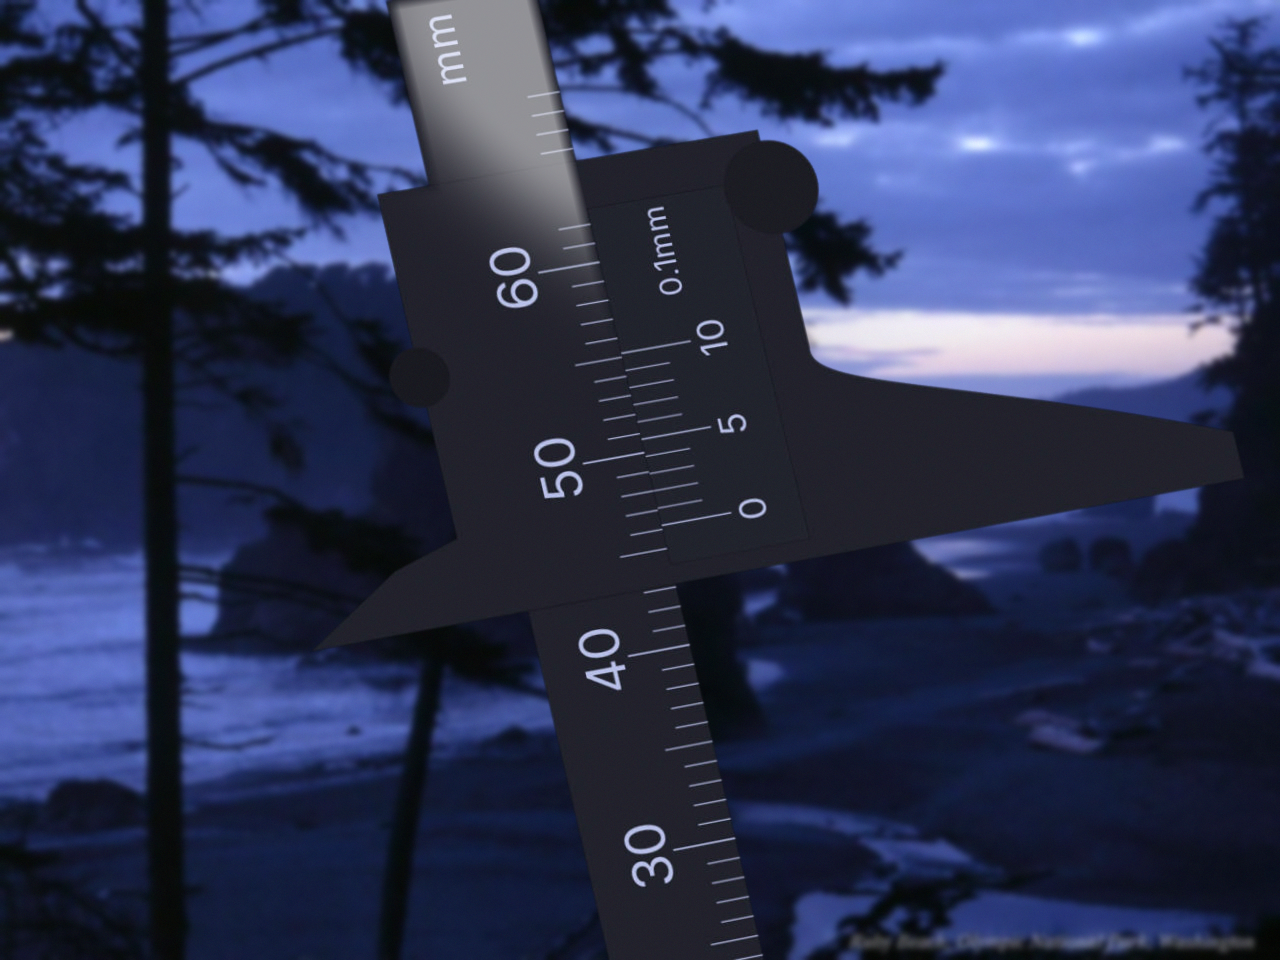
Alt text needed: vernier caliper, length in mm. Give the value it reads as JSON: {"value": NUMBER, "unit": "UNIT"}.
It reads {"value": 46.2, "unit": "mm"}
